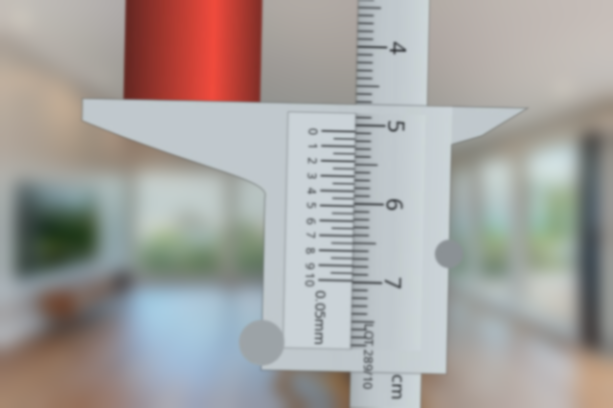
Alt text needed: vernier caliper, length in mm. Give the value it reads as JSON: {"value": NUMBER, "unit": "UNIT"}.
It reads {"value": 50.8, "unit": "mm"}
